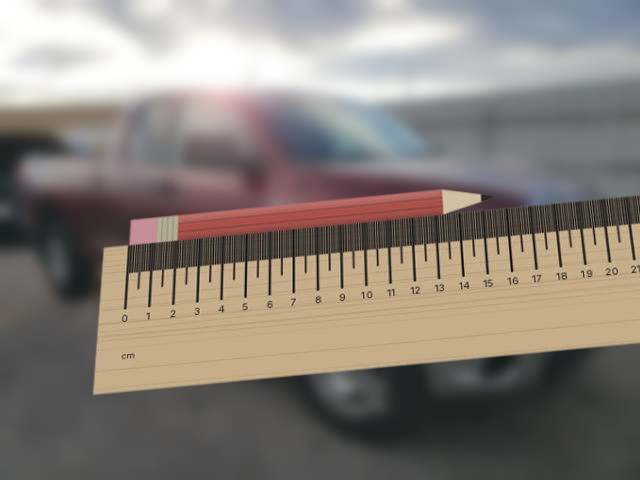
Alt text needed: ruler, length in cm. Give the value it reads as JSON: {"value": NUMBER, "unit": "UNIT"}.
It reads {"value": 15.5, "unit": "cm"}
